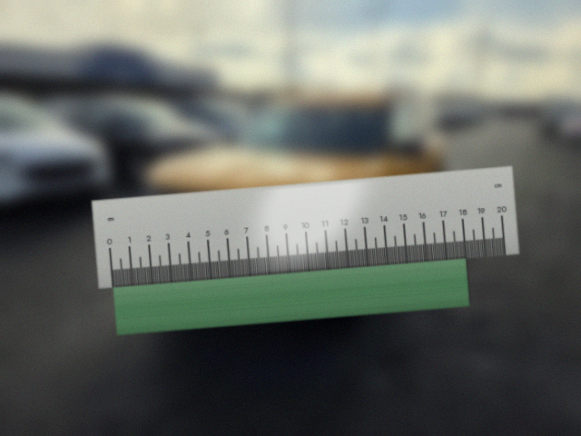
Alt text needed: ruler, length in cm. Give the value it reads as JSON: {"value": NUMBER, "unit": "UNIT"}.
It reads {"value": 18, "unit": "cm"}
